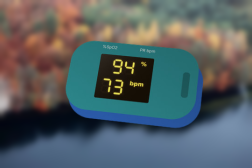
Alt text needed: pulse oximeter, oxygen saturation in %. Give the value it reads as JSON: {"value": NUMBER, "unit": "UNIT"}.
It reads {"value": 94, "unit": "%"}
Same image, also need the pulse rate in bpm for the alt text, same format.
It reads {"value": 73, "unit": "bpm"}
